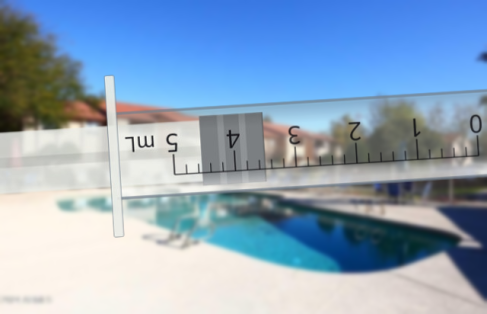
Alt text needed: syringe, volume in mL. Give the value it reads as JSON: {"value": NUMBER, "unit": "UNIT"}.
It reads {"value": 3.5, "unit": "mL"}
